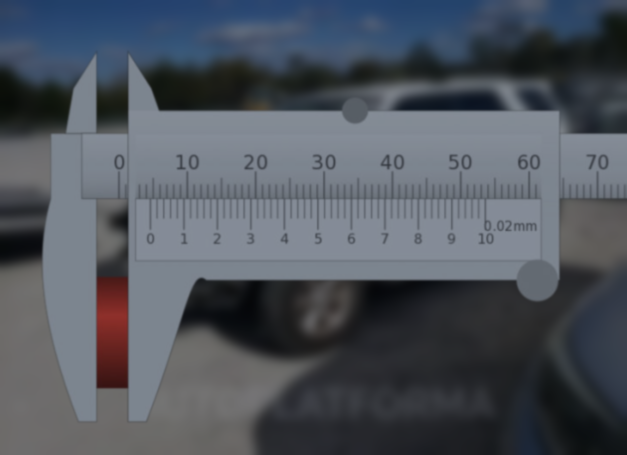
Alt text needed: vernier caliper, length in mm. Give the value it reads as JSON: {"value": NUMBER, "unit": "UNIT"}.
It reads {"value": 4.6, "unit": "mm"}
